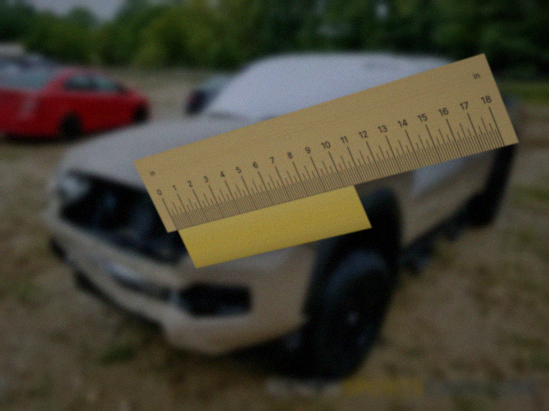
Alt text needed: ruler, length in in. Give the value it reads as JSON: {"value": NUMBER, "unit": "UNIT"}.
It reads {"value": 10.5, "unit": "in"}
